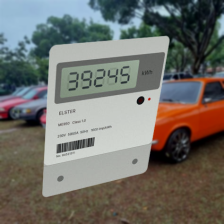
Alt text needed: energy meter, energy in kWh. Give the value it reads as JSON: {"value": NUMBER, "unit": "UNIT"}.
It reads {"value": 39245, "unit": "kWh"}
